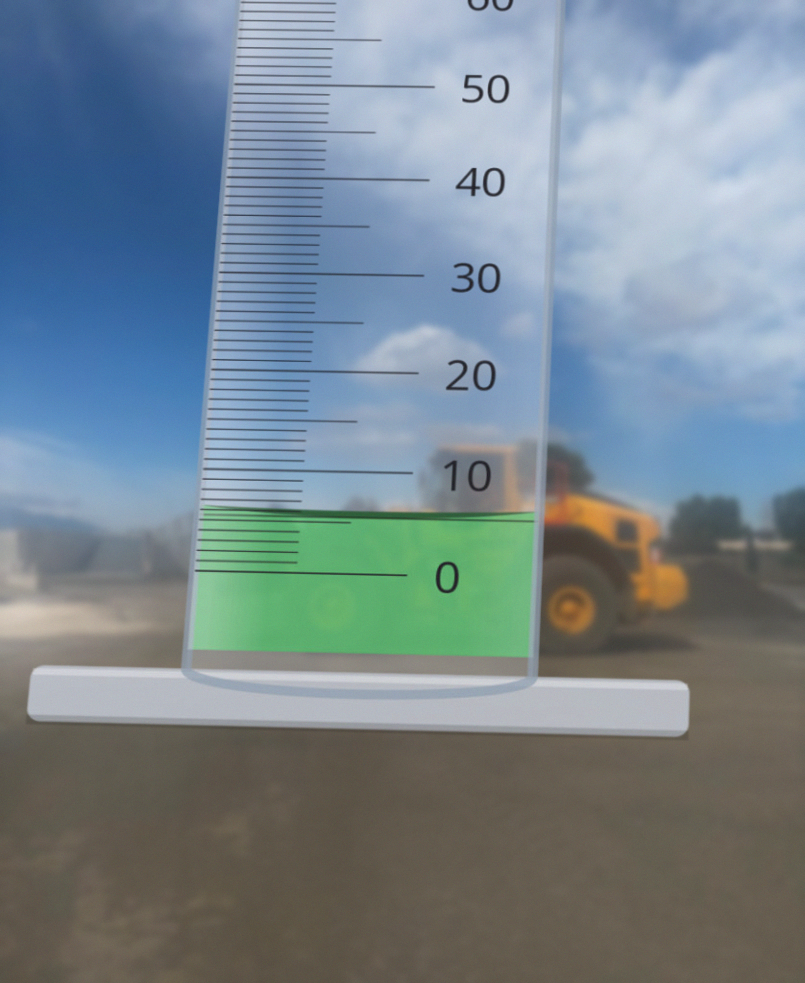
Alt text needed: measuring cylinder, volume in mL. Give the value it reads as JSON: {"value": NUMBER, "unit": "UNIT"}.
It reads {"value": 5.5, "unit": "mL"}
